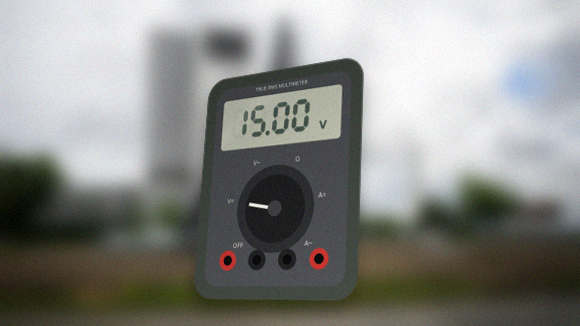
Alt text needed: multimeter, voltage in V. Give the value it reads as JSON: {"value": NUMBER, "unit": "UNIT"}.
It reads {"value": 15.00, "unit": "V"}
